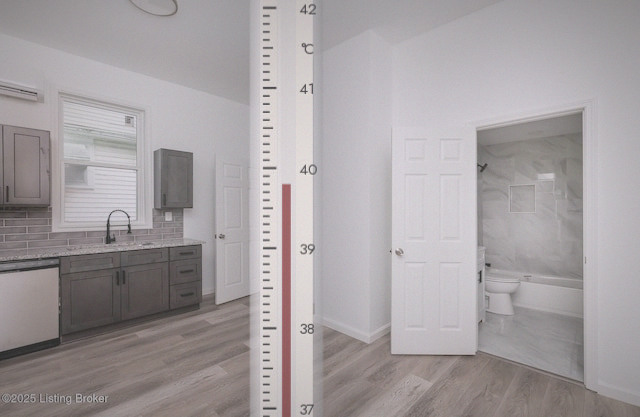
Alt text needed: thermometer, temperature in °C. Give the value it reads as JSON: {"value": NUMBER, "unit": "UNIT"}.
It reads {"value": 39.8, "unit": "°C"}
